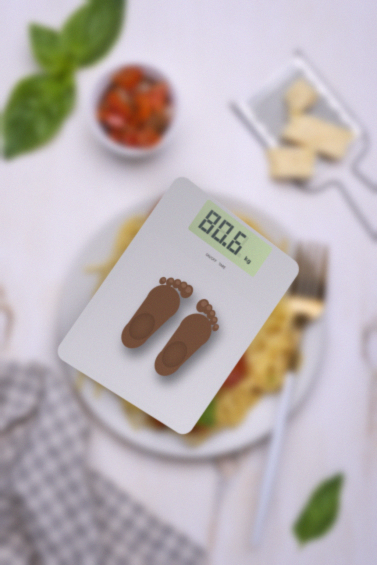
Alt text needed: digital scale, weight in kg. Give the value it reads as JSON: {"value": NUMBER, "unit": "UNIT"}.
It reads {"value": 80.6, "unit": "kg"}
